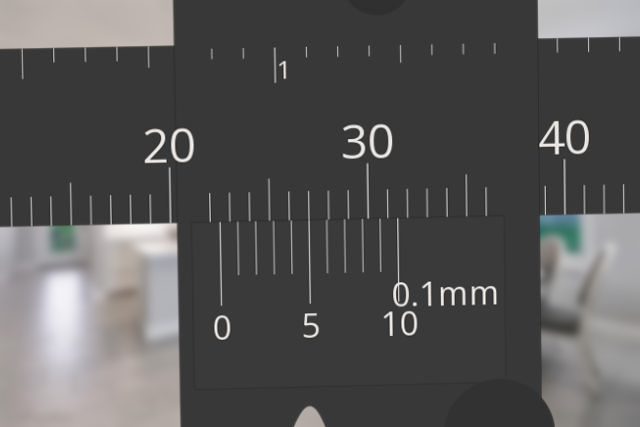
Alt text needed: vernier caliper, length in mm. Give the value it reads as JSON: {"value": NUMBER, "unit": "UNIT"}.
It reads {"value": 22.5, "unit": "mm"}
